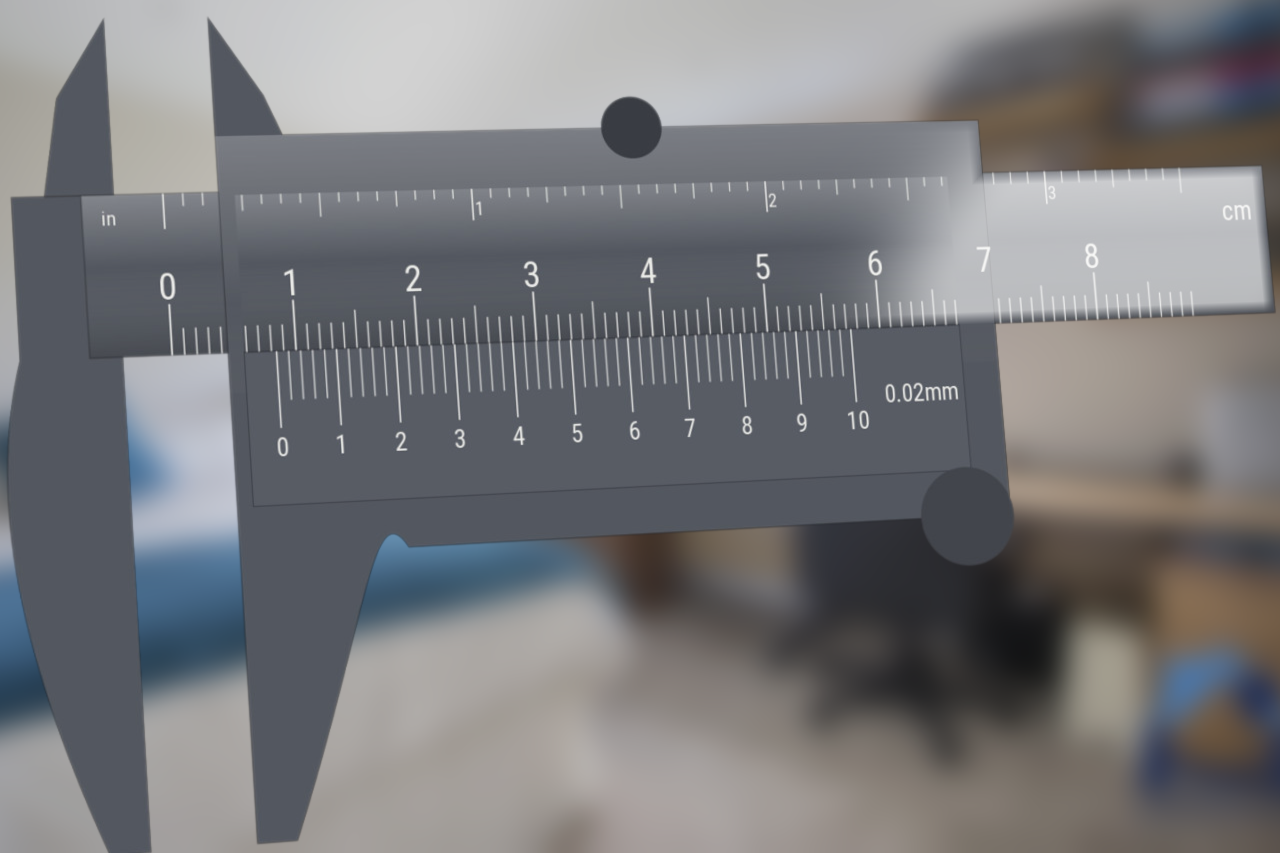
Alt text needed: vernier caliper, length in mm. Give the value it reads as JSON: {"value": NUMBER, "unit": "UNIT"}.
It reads {"value": 8.4, "unit": "mm"}
